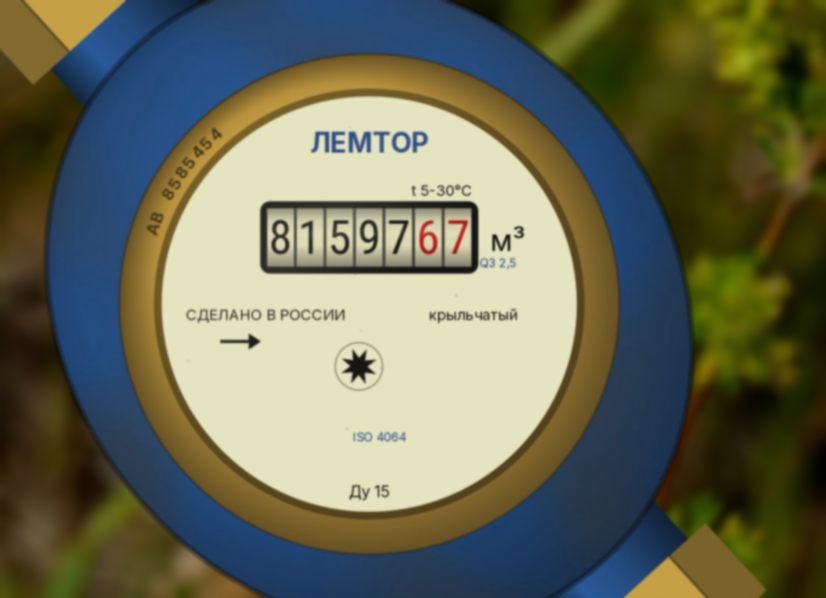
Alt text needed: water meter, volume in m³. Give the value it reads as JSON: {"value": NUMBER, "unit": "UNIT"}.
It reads {"value": 81597.67, "unit": "m³"}
